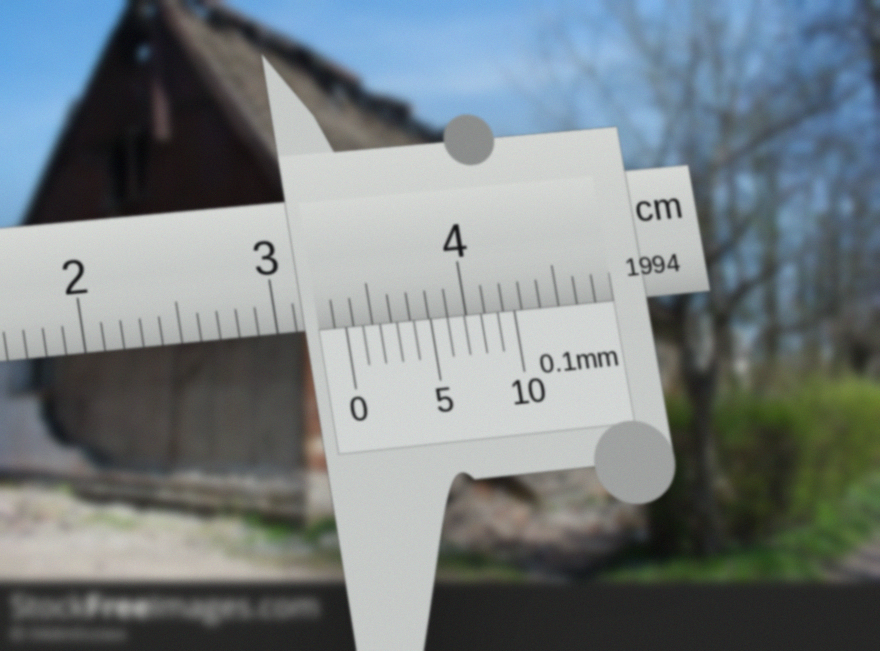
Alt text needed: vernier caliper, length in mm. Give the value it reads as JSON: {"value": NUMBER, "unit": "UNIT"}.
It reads {"value": 33.6, "unit": "mm"}
